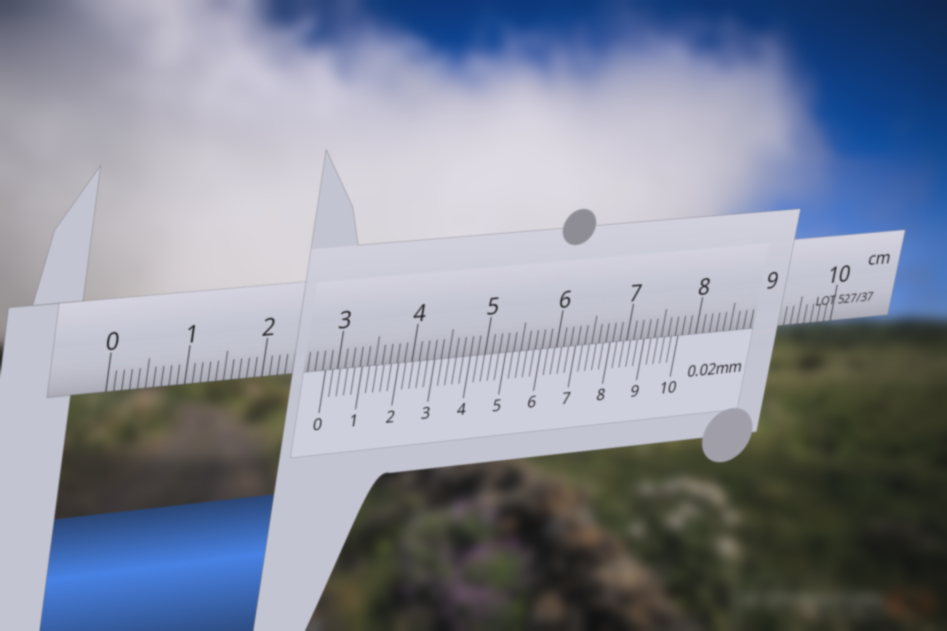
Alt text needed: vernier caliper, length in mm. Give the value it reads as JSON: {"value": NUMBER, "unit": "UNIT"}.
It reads {"value": 28.4, "unit": "mm"}
